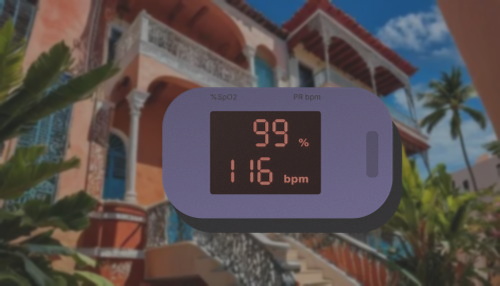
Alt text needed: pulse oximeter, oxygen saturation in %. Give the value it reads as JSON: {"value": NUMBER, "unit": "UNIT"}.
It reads {"value": 99, "unit": "%"}
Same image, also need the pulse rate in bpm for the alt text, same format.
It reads {"value": 116, "unit": "bpm"}
